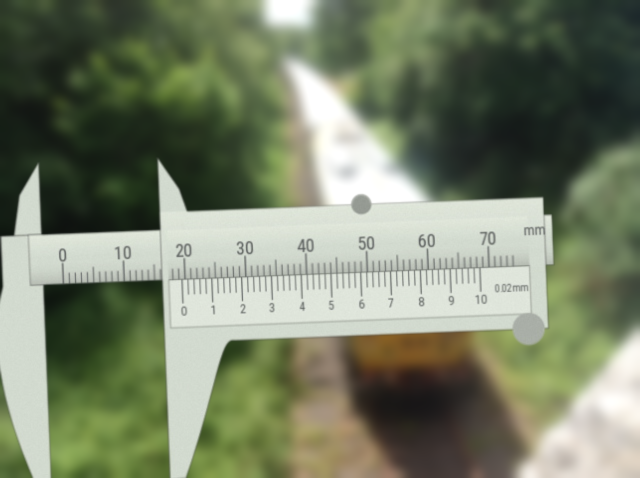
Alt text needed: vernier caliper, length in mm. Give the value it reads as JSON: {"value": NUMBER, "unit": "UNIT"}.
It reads {"value": 19.5, "unit": "mm"}
